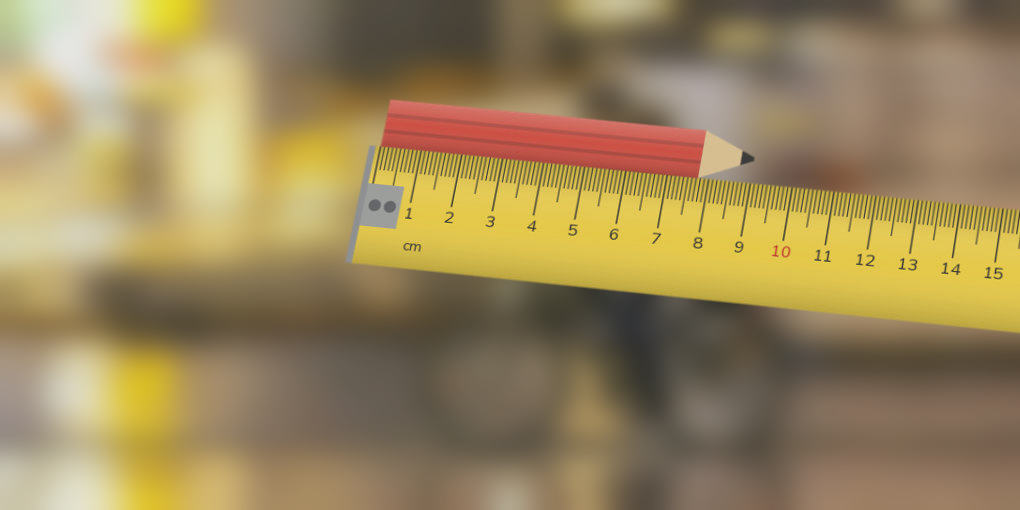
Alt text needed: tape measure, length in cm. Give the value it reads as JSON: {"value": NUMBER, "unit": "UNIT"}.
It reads {"value": 9, "unit": "cm"}
